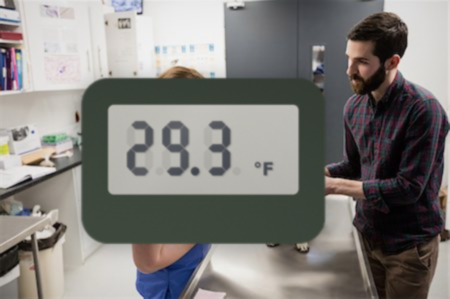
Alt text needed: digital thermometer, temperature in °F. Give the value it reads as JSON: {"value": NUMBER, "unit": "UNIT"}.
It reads {"value": 29.3, "unit": "°F"}
